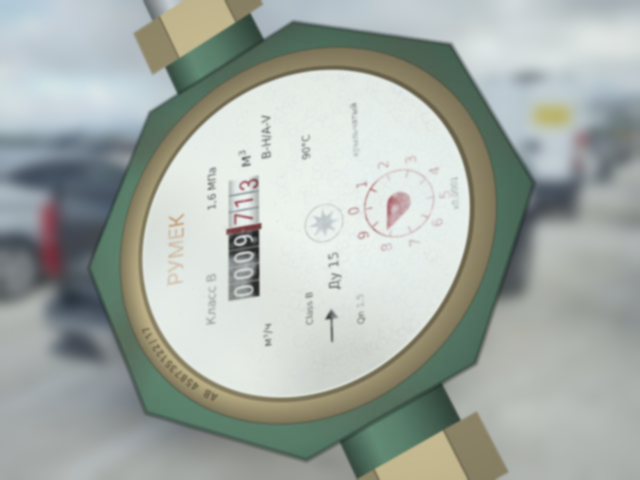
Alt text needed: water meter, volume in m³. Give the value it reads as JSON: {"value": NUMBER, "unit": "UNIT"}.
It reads {"value": 9.7128, "unit": "m³"}
